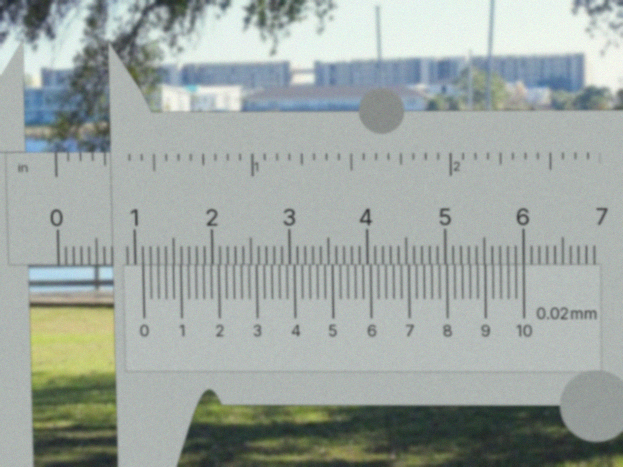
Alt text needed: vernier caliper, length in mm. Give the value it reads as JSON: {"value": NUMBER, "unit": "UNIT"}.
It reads {"value": 11.0, "unit": "mm"}
